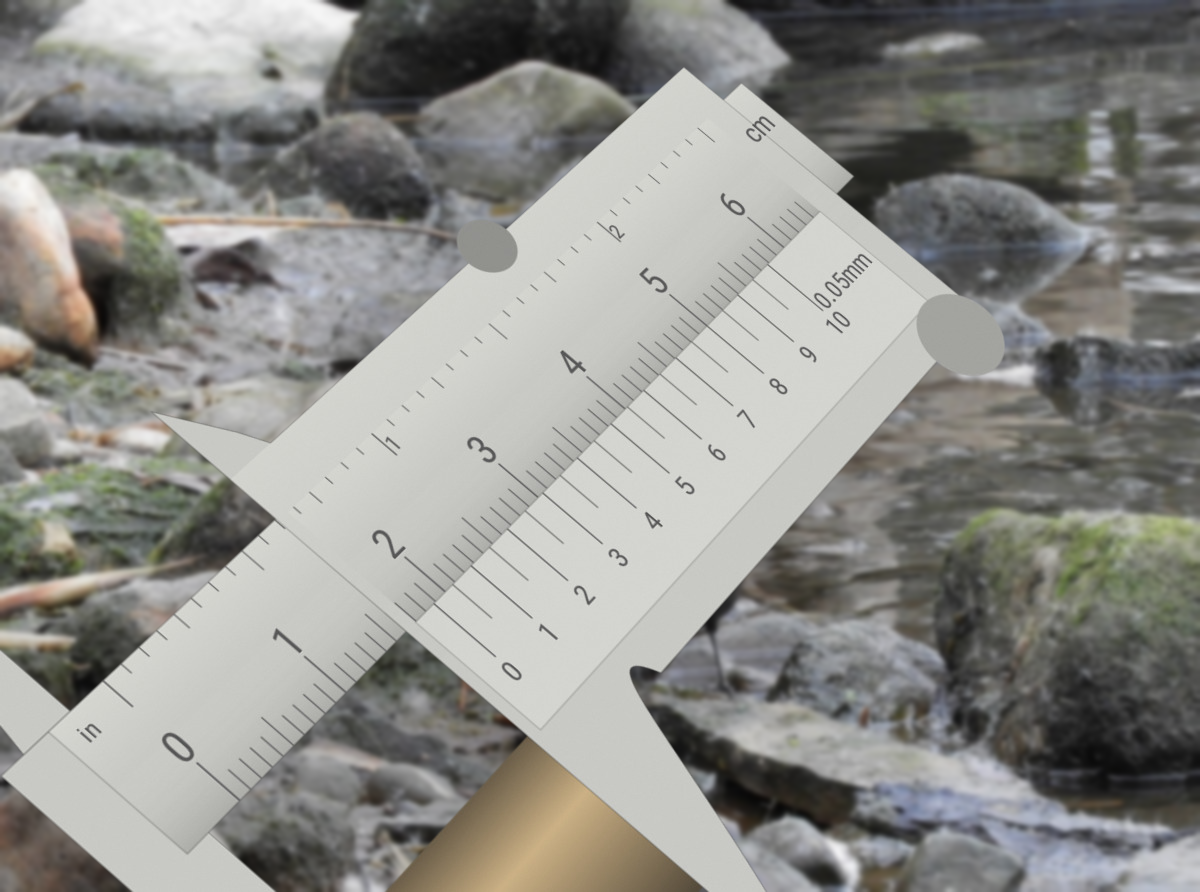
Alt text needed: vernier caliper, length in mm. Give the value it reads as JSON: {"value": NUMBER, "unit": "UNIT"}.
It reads {"value": 18.8, "unit": "mm"}
